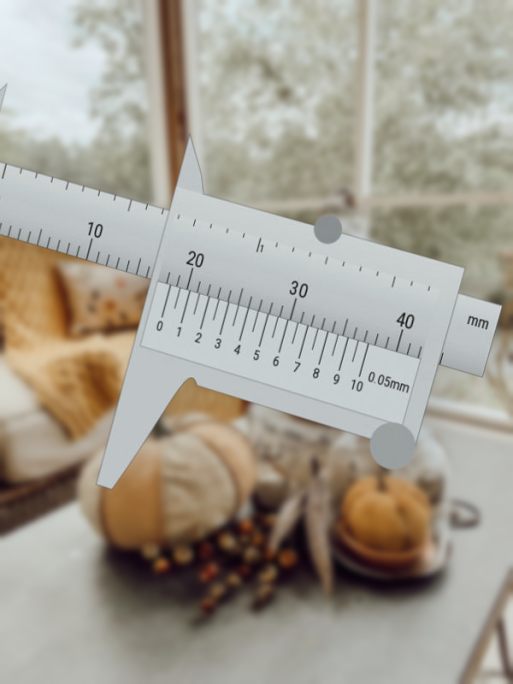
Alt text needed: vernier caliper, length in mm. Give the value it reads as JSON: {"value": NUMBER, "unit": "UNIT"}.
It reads {"value": 18.4, "unit": "mm"}
